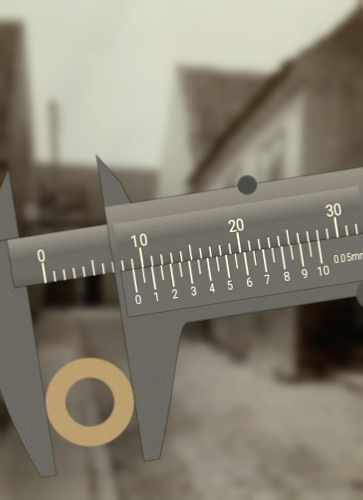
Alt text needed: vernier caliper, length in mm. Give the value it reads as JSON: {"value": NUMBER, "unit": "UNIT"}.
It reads {"value": 9.0, "unit": "mm"}
